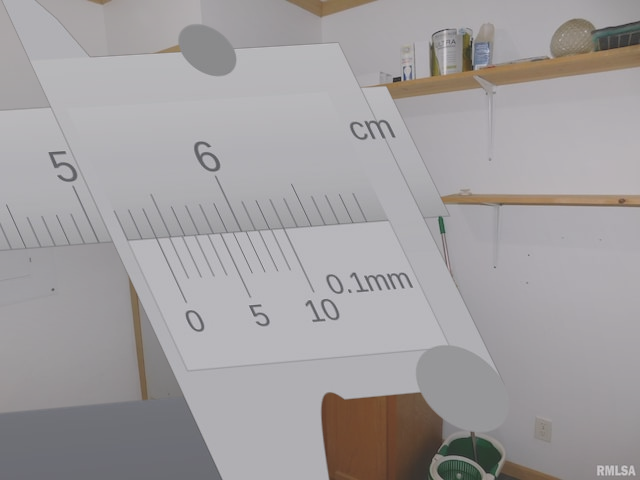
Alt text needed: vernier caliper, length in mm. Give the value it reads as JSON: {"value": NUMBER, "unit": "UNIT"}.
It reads {"value": 54.0, "unit": "mm"}
